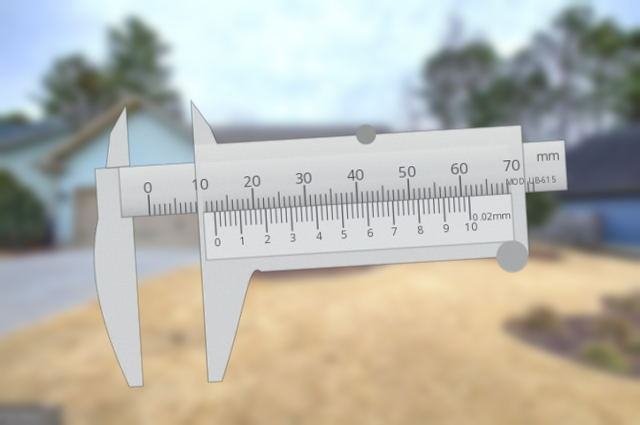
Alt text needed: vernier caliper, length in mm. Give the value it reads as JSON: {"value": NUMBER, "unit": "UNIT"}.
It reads {"value": 12.5, "unit": "mm"}
